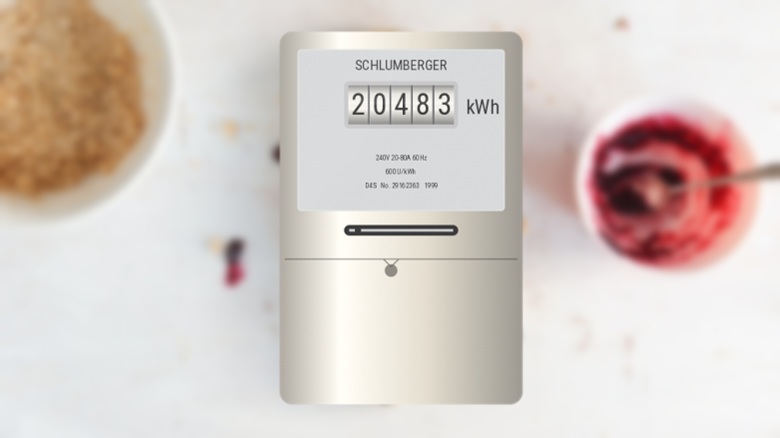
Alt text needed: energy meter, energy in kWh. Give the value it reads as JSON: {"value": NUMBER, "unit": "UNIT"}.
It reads {"value": 20483, "unit": "kWh"}
